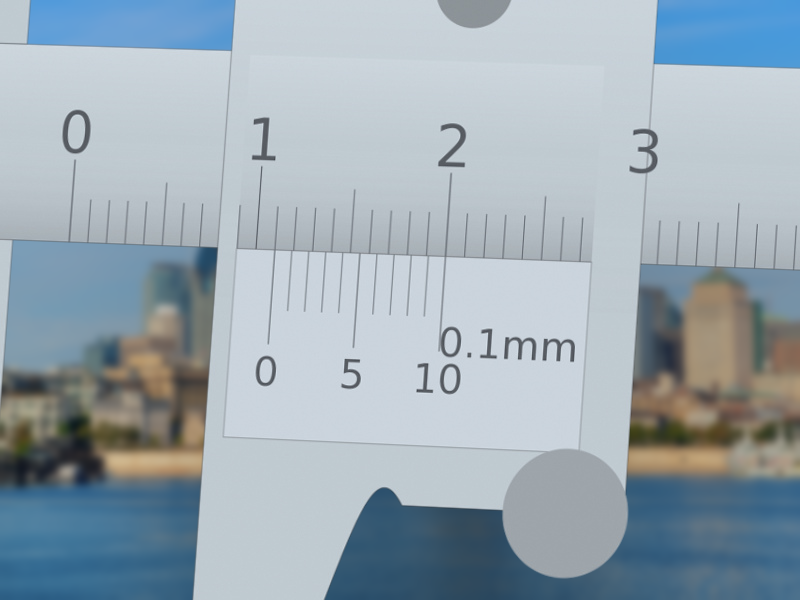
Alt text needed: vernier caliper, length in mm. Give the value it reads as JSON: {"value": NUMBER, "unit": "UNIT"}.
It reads {"value": 11.0, "unit": "mm"}
